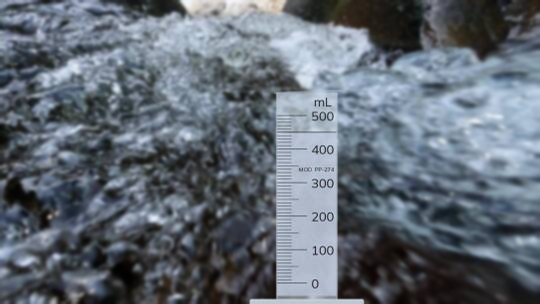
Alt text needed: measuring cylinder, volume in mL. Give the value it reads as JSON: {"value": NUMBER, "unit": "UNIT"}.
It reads {"value": 450, "unit": "mL"}
